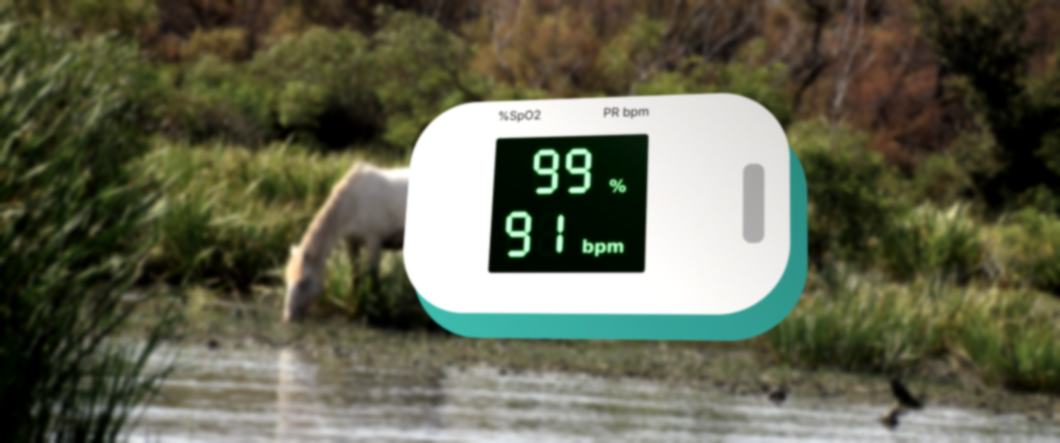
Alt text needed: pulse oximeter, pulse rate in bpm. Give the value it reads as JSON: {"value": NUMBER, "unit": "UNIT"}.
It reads {"value": 91, "unit": "bpm"}
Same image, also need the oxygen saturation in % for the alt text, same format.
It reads {"value": 99, "unit": "%"}
